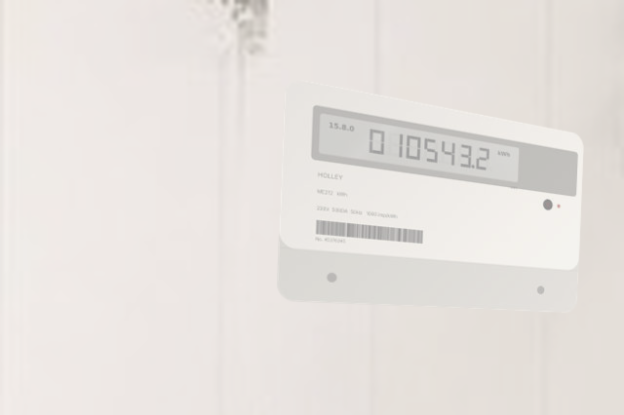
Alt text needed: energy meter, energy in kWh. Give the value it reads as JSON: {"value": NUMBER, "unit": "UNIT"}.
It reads {"value": 10543.2, "unit": "kWh"}
